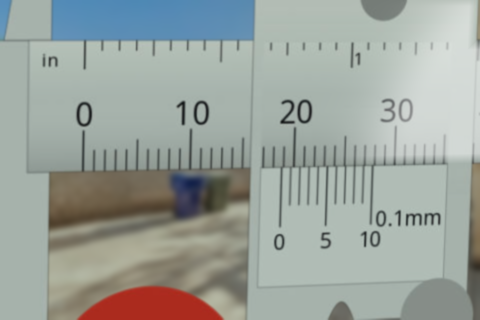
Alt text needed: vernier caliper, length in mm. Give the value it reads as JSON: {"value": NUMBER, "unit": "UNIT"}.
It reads {"value": 18.8, "unit": "mm"}
